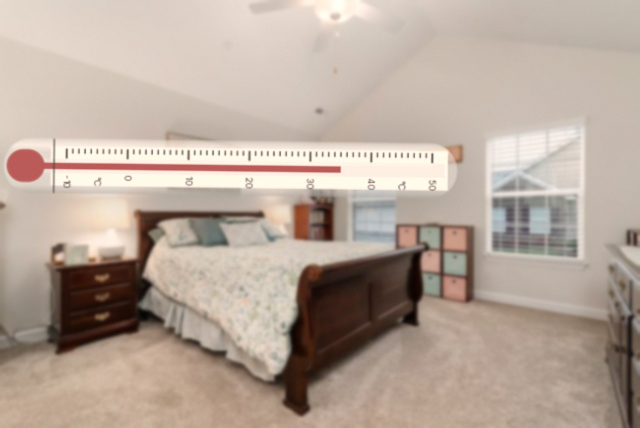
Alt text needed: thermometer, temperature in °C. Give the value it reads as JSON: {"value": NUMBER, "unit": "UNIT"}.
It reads {"value": 35, "unit": "°C"}
